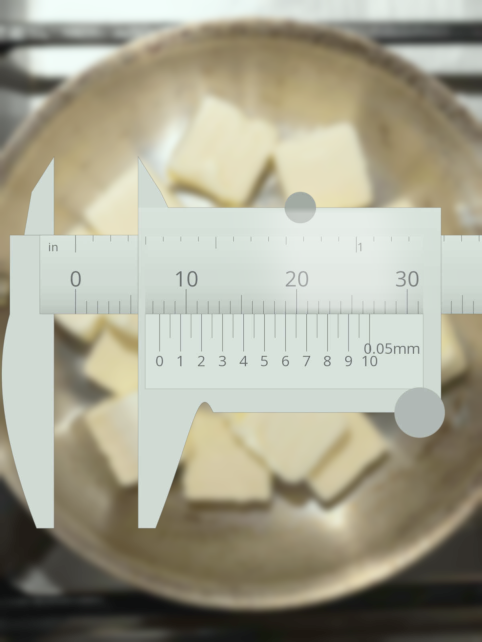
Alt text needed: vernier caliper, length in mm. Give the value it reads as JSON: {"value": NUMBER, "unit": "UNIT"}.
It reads {"value": 7.6, "unit": "mm"}
